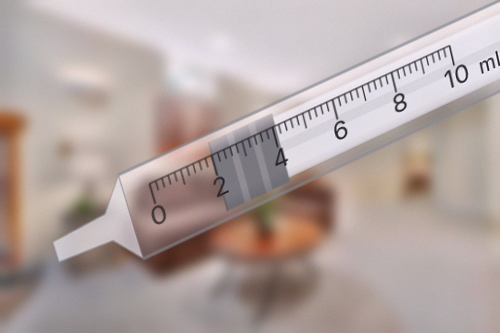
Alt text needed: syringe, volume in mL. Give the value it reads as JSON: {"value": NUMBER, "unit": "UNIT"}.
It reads {"value": 2, "unit": "mL"}
